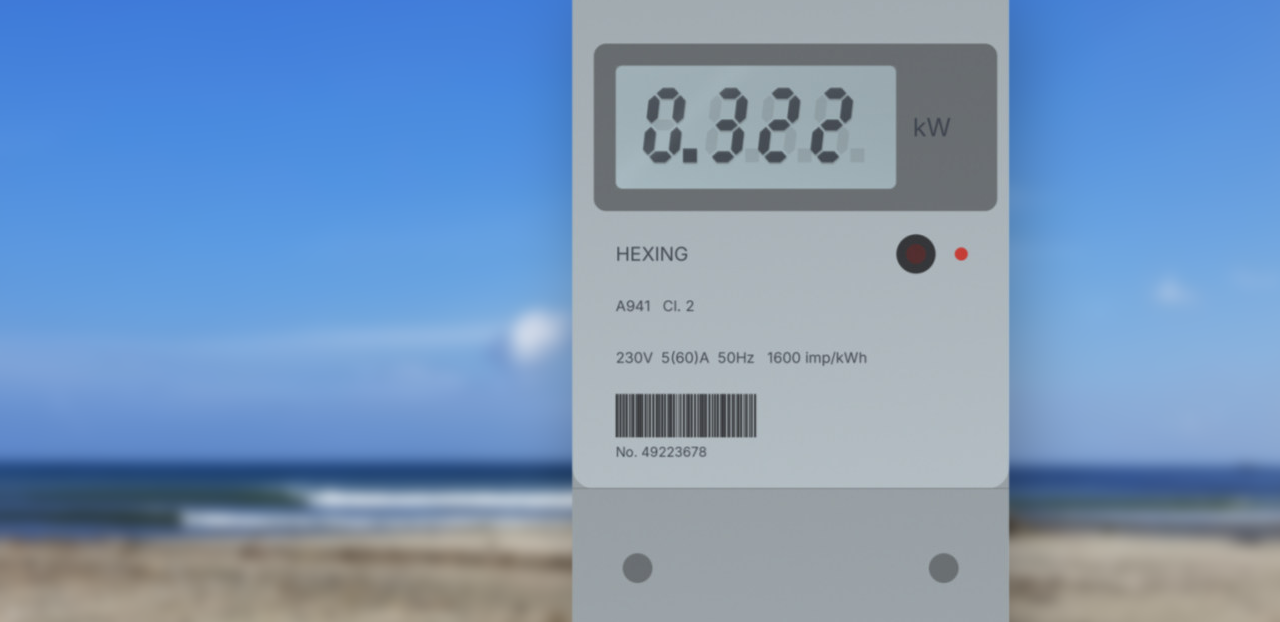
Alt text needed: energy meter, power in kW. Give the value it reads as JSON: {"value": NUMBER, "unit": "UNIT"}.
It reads {"value": 0.322, "unit": "kW"}
